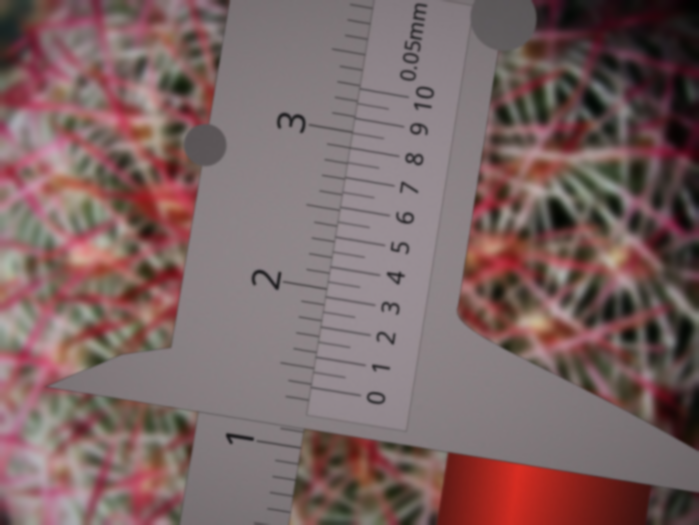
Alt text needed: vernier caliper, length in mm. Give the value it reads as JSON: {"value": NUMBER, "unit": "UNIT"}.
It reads {"value": 13.8, "unit": "mm"}
